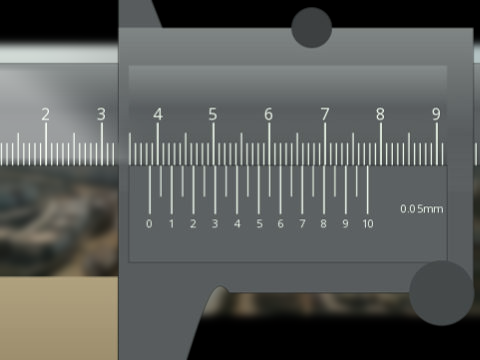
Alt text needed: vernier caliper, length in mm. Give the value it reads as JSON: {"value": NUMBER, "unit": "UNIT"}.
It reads {"value": 38.6, "unit": "mm"}
